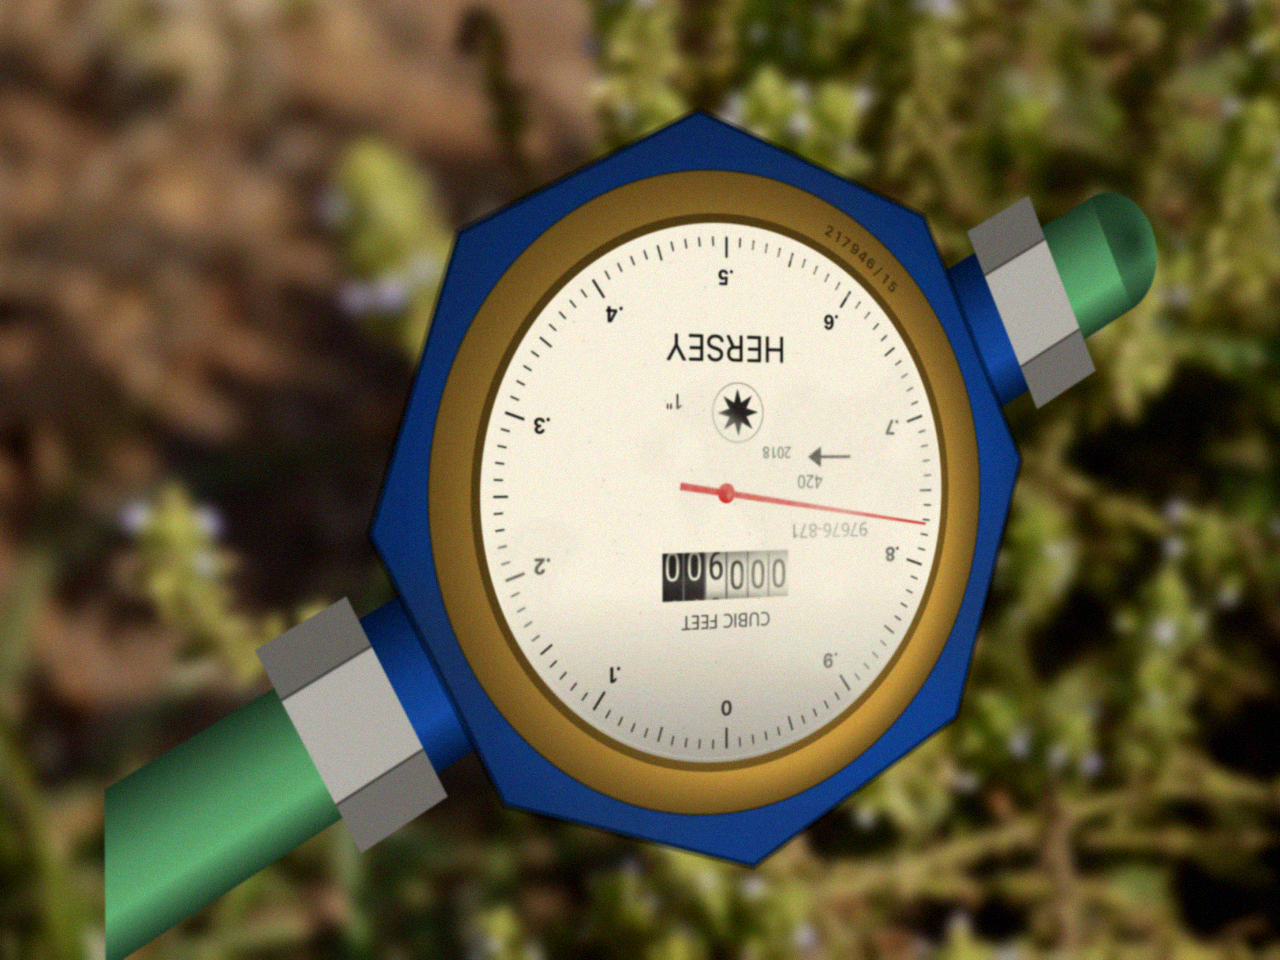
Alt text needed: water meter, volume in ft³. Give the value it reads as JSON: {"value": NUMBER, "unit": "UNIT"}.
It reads {"value": 899.77, "unit": "ft³"}
